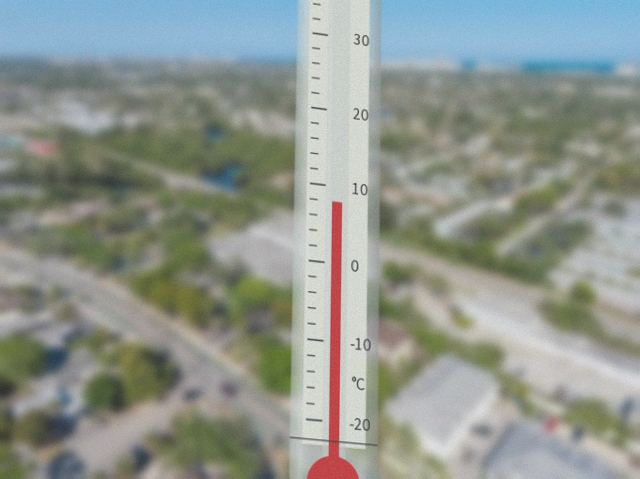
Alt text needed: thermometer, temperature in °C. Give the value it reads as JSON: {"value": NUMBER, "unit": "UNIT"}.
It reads {"value": 8, "unit": "°C"}
